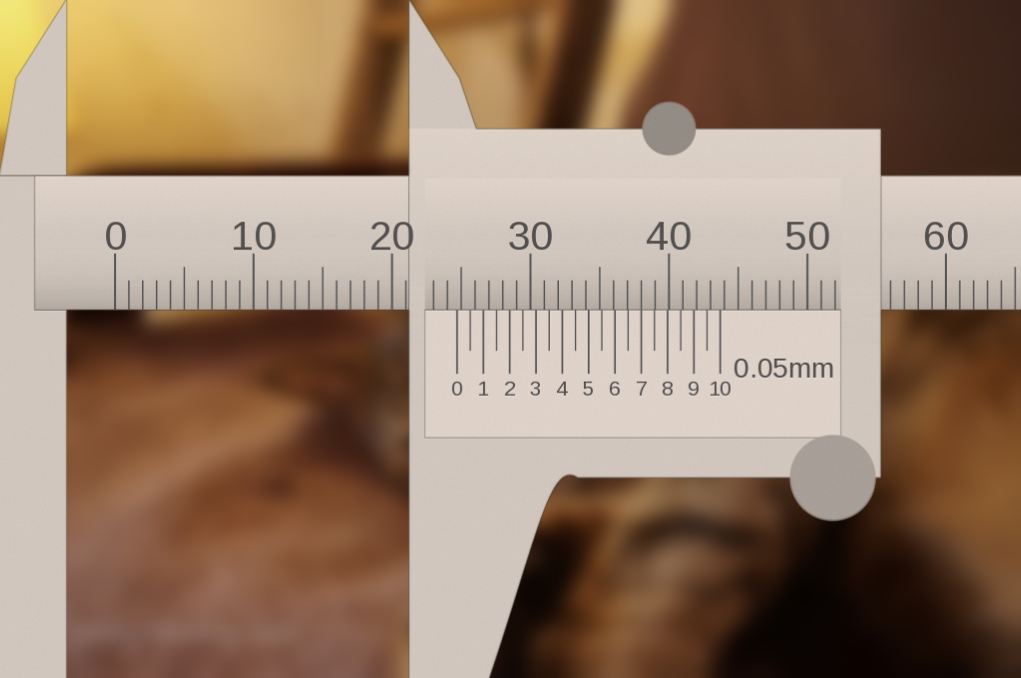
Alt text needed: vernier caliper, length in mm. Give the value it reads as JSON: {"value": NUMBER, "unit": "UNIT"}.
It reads {"value": 24.7, "unit": "mm"}
